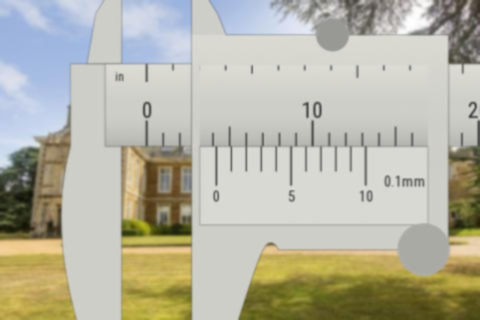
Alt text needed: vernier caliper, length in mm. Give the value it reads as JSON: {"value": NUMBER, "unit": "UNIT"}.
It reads {"value": 4.2, "unit": "mm"}
